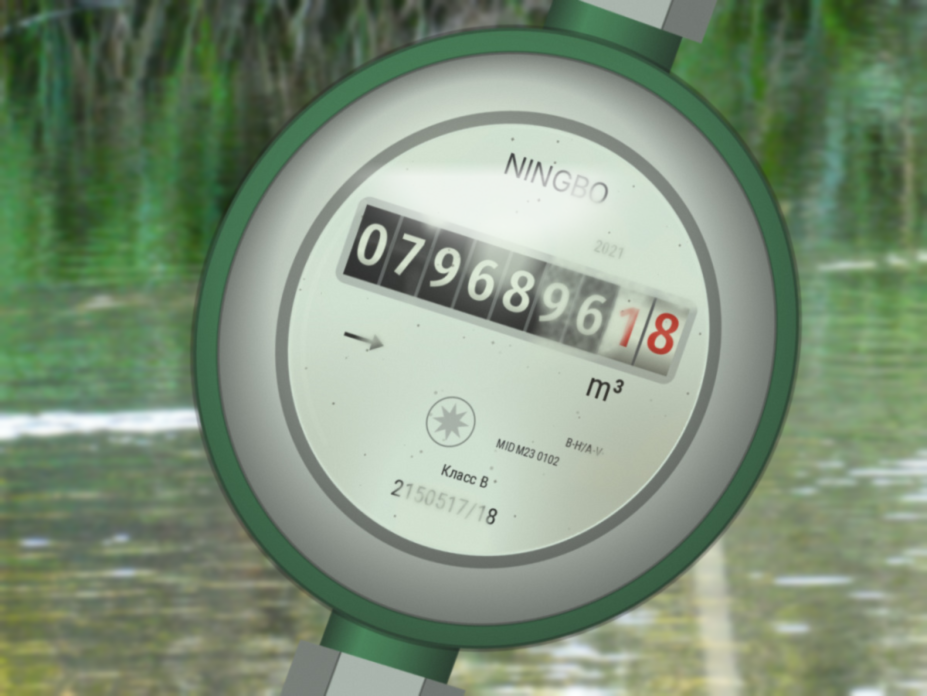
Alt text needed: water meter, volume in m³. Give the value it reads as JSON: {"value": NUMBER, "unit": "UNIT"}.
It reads {"value": 796896.18, "unit": "m³"}
